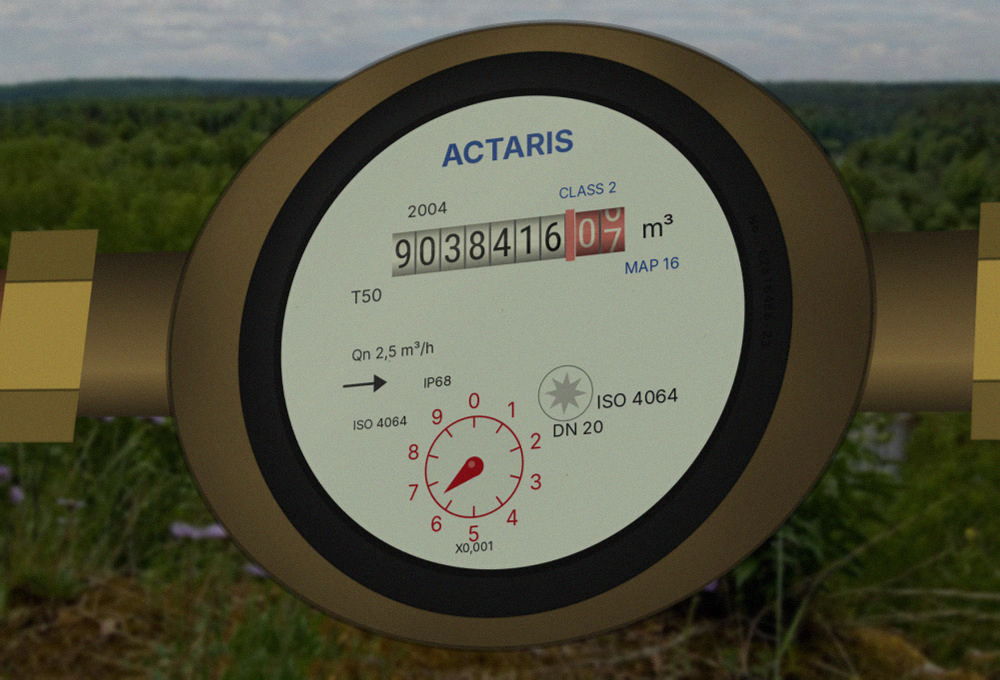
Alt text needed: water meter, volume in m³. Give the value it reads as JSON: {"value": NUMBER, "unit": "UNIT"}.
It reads {"value": 9038416.066, "unit": "m³"}
